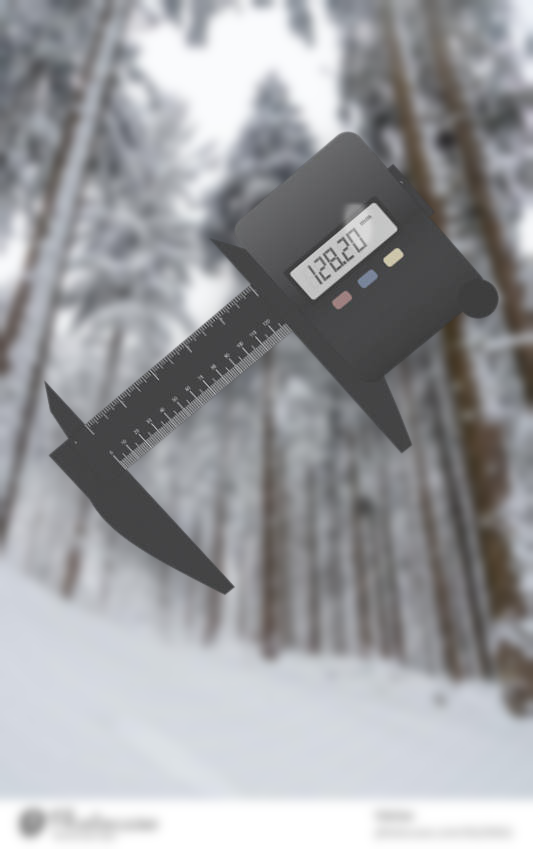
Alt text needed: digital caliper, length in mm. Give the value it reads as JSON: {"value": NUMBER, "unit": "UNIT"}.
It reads {"value": 128.20, "unit": "mm"}
